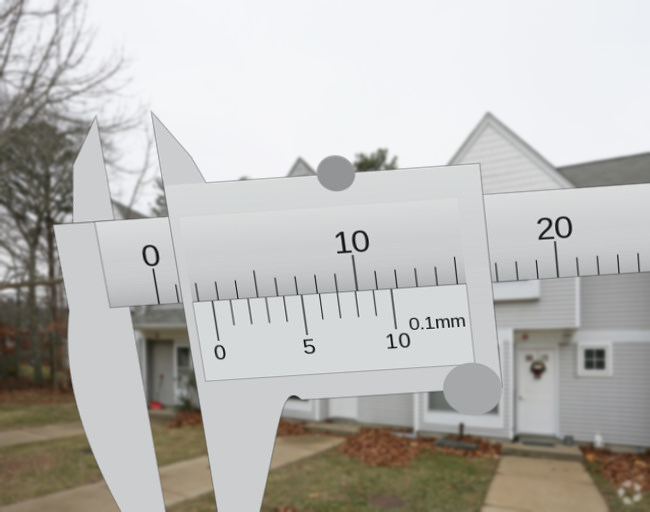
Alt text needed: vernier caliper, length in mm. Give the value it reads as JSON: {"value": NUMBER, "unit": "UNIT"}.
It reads {"value": 2.7, "unit": "mm"}
